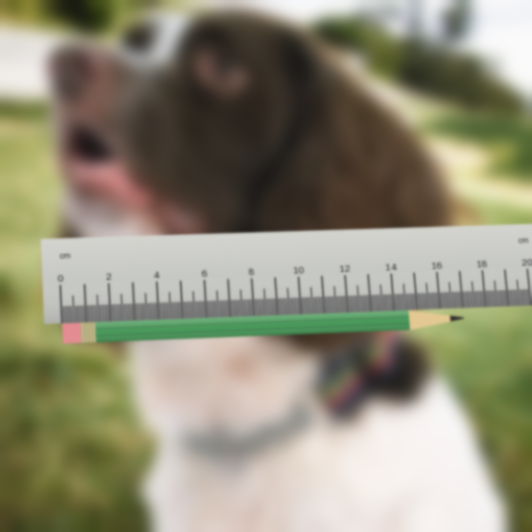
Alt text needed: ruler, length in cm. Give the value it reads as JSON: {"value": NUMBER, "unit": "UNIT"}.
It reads {"value": 17, "unit": "cm"}
